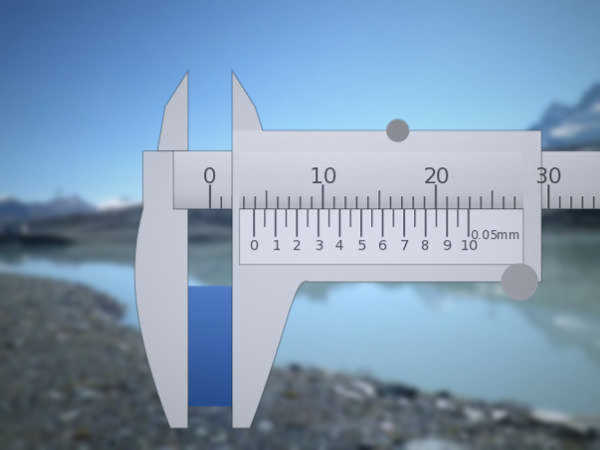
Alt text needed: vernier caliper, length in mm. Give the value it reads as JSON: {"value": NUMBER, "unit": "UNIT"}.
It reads {"value": 3.9, "unit": "mm"}
